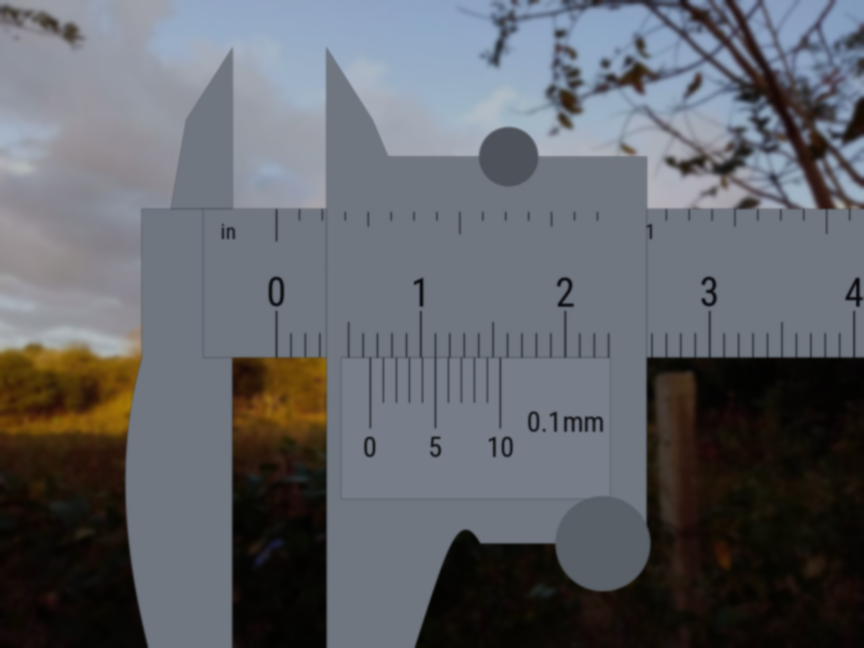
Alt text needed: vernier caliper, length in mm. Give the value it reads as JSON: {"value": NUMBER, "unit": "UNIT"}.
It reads {"value": 6.5, "unit": "mm"}
